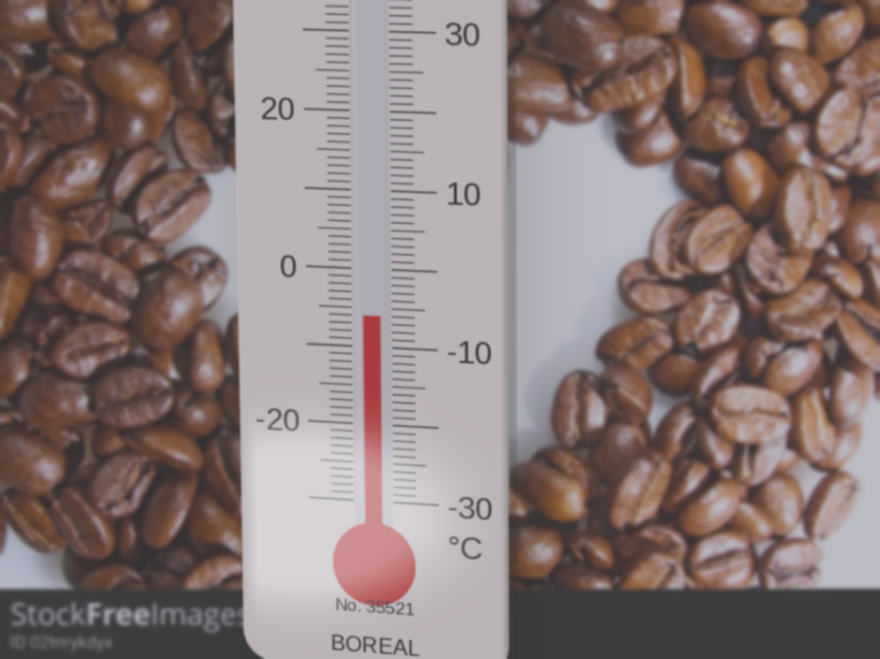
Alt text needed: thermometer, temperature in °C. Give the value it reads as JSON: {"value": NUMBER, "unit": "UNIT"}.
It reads {"value": -6, "unit": "°C"}
